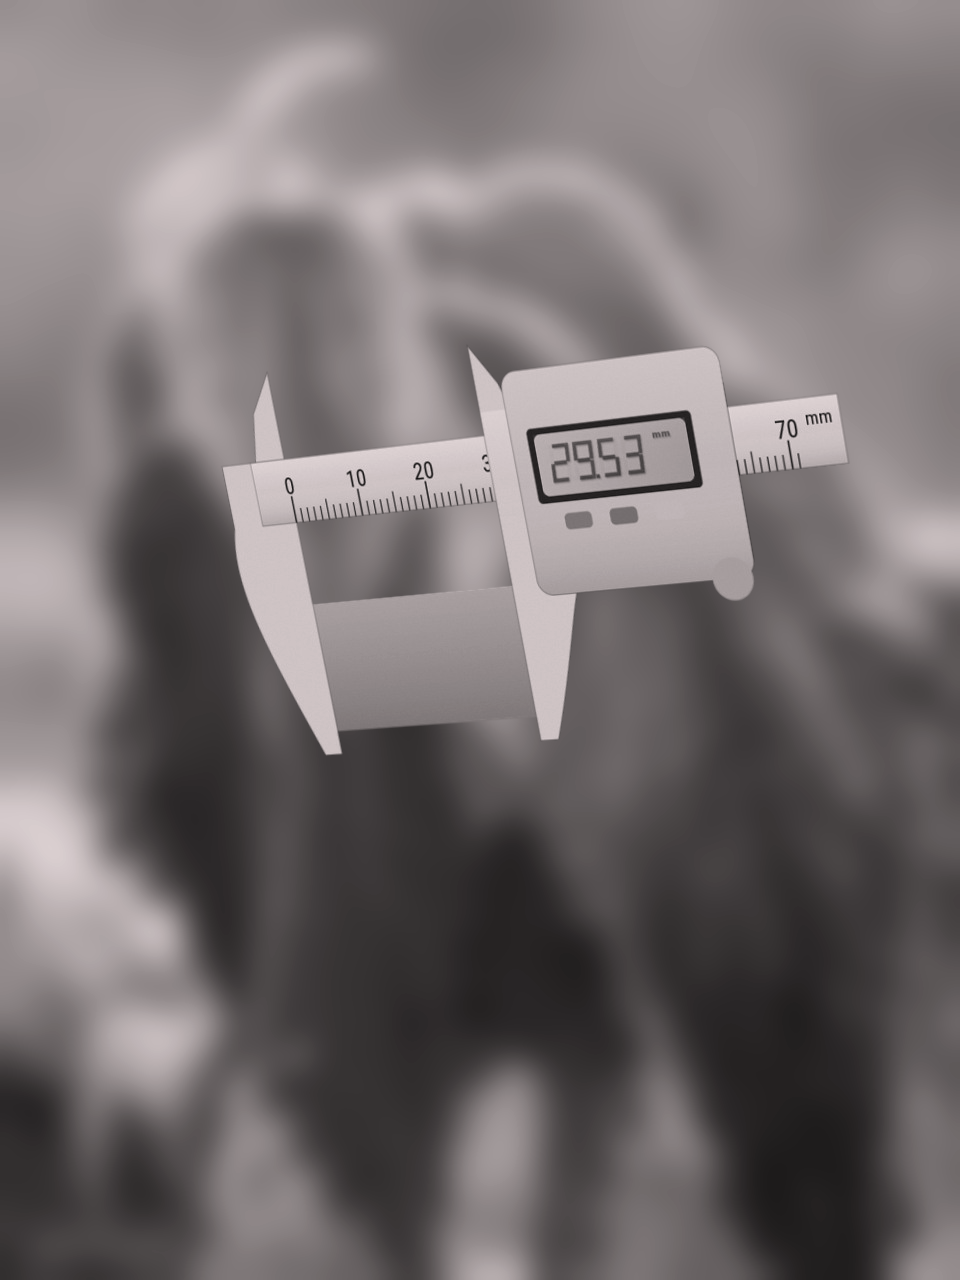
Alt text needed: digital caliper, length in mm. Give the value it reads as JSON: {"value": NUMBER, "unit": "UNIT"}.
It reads {"value": 29.53, "unit": "mm"}
